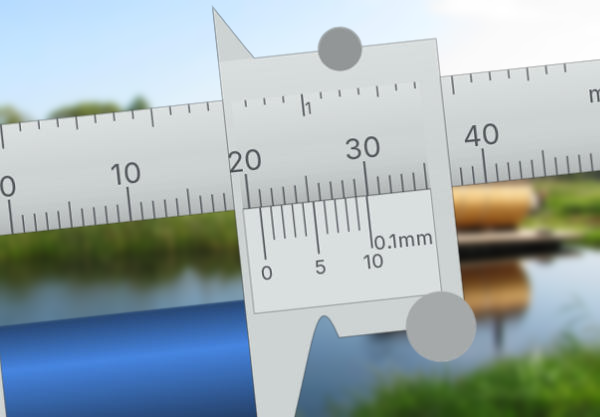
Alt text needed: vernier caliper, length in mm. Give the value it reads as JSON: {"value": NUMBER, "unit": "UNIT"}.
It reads {"value": 20.9, "unit": "mm"}
